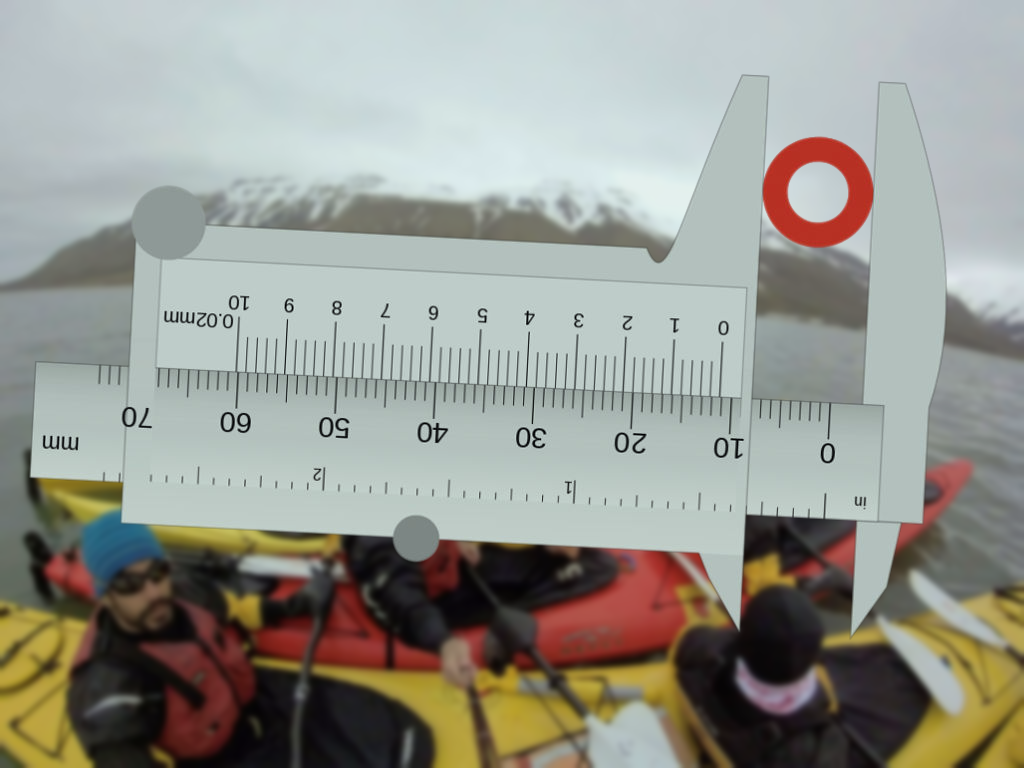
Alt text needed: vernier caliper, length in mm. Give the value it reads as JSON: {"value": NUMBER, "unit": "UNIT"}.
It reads {"value": 11.2, "unit": "mm"}
